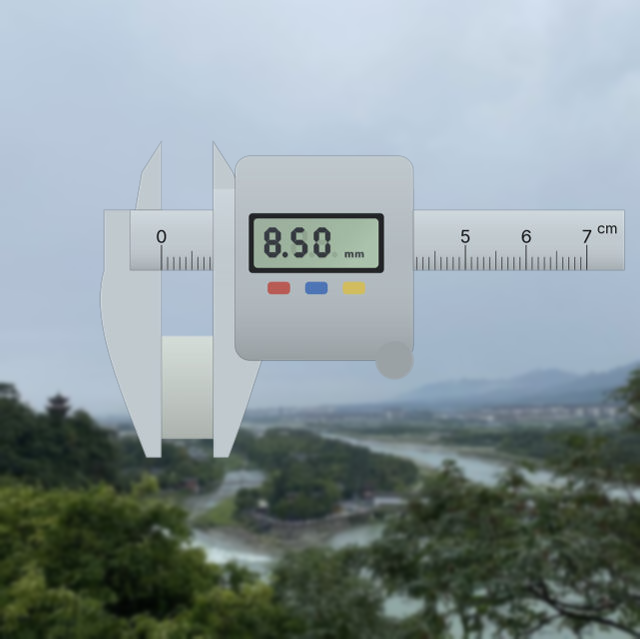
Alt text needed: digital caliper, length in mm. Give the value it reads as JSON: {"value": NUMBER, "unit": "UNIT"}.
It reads {"value": 8.50, "unit": "mm"}
